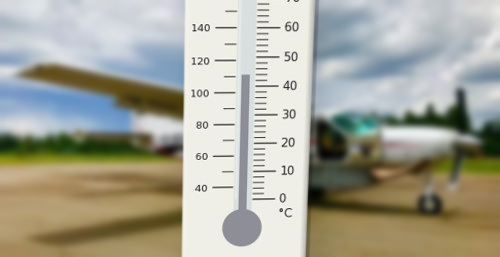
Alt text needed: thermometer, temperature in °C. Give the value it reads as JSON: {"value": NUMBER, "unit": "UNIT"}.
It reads {"value": 44, "unit": "°C"}
